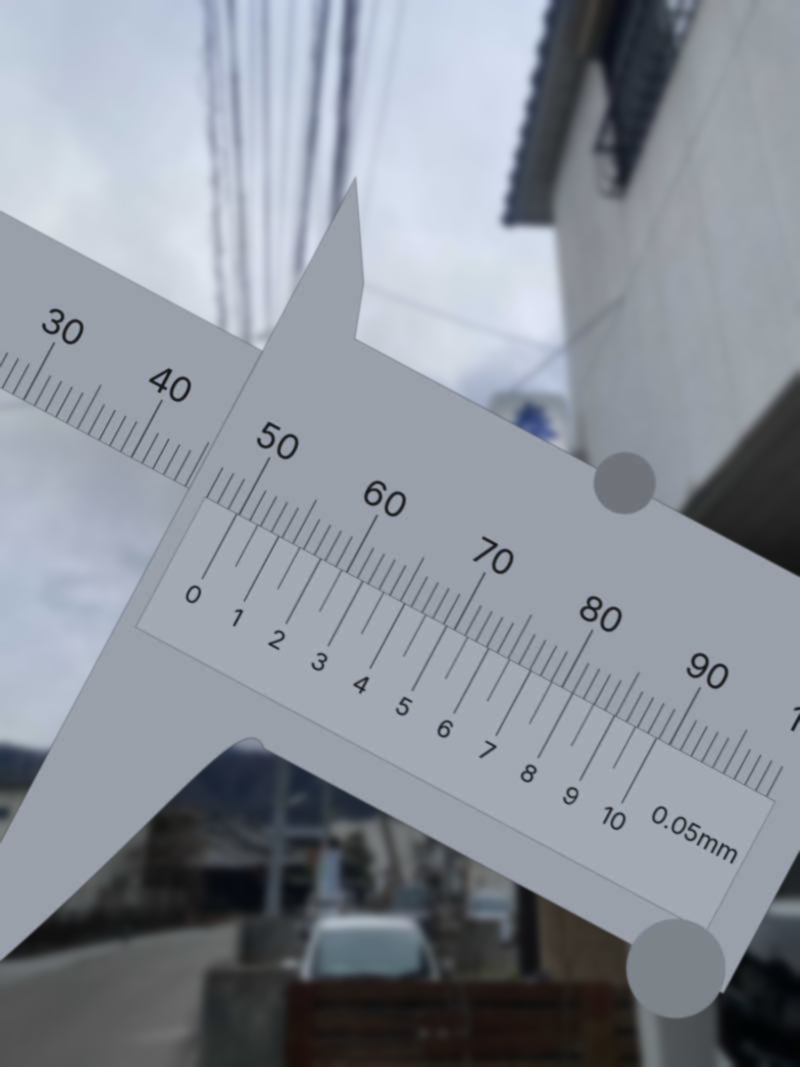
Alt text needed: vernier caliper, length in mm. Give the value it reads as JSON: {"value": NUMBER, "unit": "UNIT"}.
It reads {"value": 49.8, "unit": "mm"}
